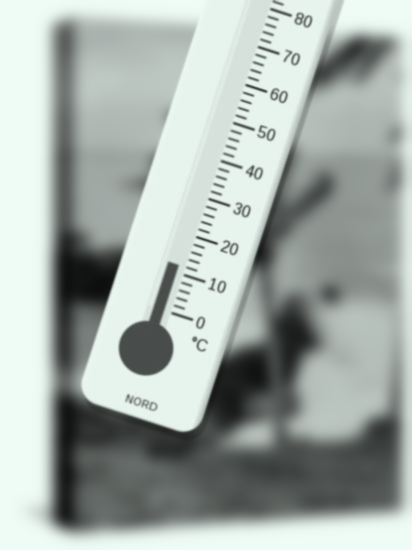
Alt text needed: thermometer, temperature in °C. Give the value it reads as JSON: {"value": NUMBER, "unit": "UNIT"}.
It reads {"value": 12, "unit": "°C"}
